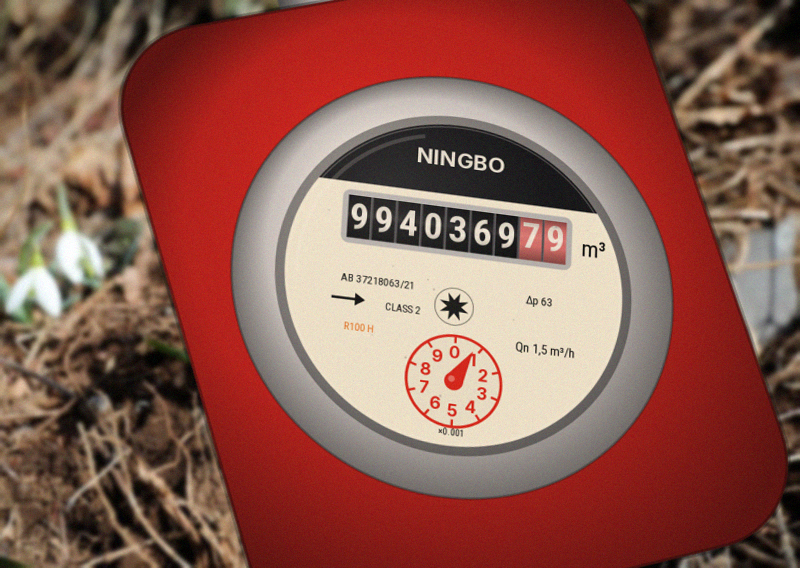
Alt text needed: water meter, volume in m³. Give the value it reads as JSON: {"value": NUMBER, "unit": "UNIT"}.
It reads {"value": 9940369.790, "unit": "m³"}
